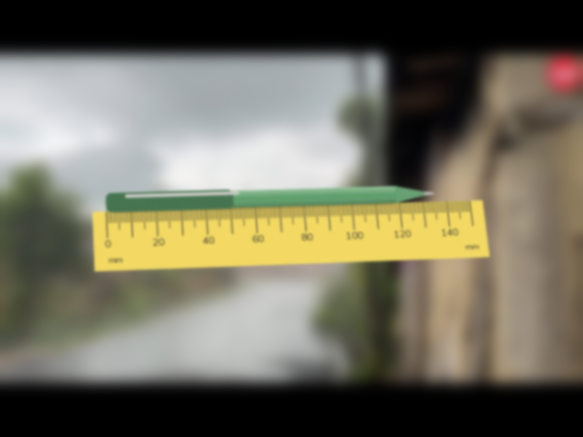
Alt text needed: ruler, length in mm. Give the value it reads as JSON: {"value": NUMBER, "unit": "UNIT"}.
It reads {"value": 135, "unit": "mm"}
